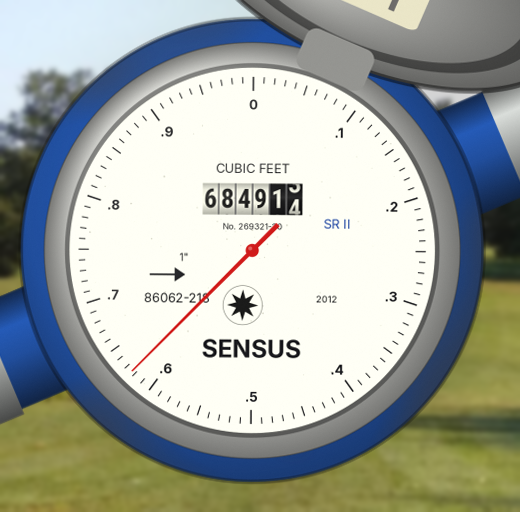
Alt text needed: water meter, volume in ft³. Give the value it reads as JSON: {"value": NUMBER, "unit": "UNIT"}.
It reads {"value": 684913.62, "unit": "ft³"}
